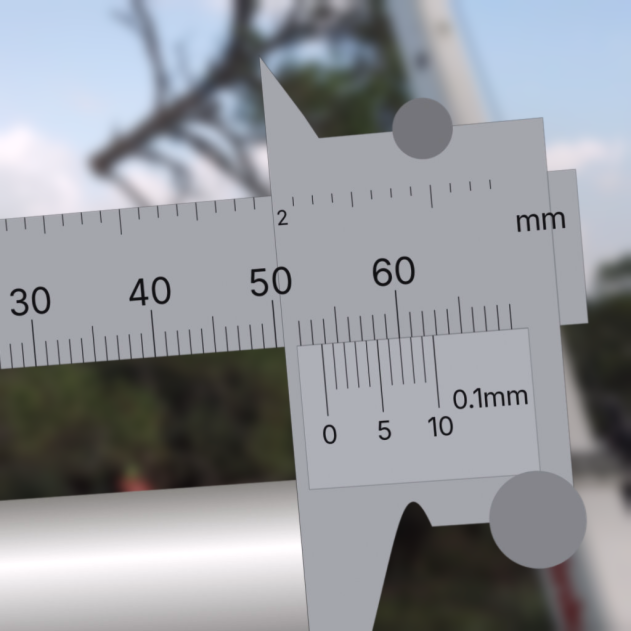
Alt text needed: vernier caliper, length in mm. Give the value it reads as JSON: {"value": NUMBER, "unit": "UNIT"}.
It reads {"value": 53.7, "unit": "mm"}
